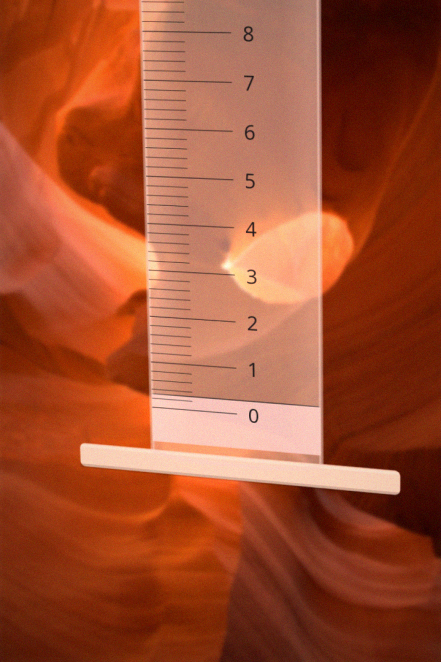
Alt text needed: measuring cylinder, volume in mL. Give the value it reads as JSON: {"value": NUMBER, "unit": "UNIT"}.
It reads {"value": 0.3, "unit": "mL"}
